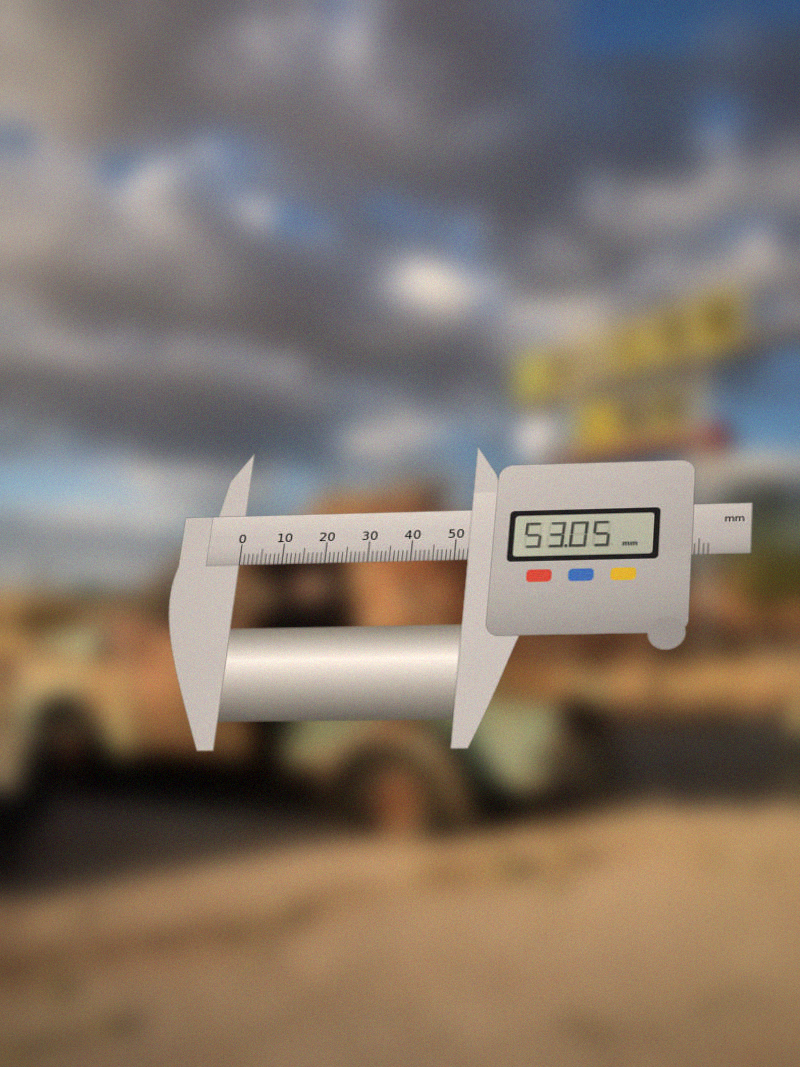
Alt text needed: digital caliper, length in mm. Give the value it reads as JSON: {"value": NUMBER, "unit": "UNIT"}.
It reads {"value": 53.05, "unit": "mm"}
